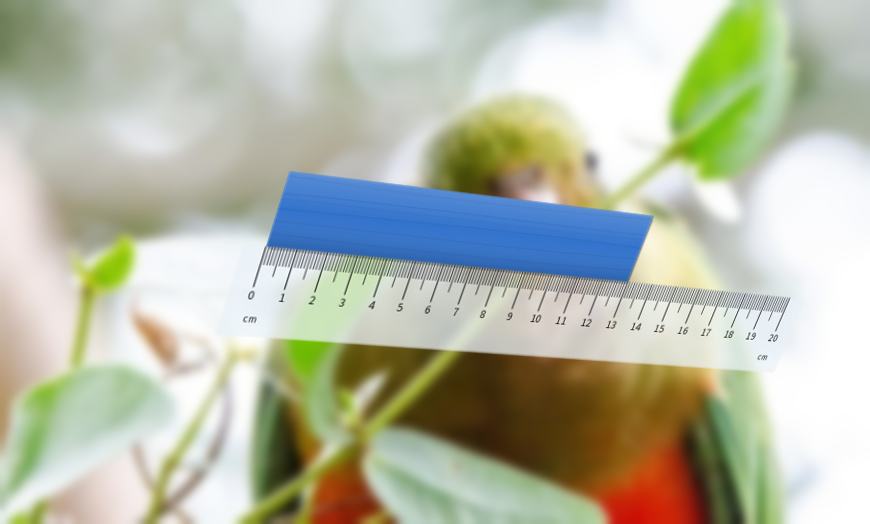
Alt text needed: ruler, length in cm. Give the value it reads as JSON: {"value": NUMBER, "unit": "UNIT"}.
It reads {"value": 13, "unit": "cm"}
